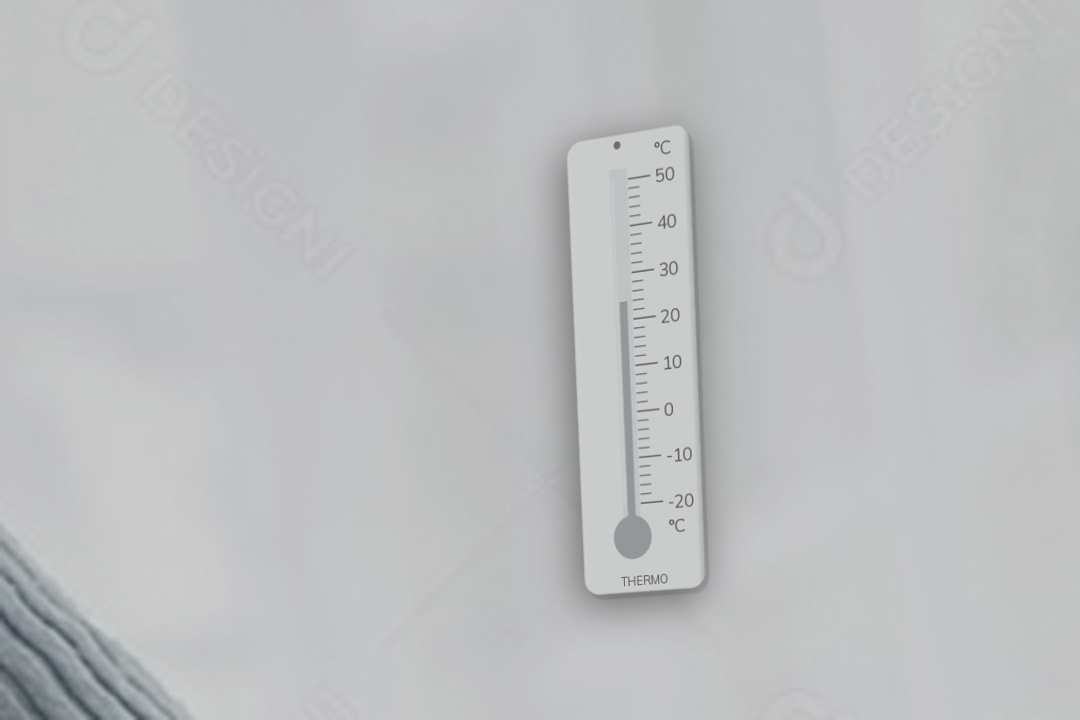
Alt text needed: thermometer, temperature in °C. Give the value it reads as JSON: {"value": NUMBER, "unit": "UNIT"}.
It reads {"value": 24, "unit": "°C"}
